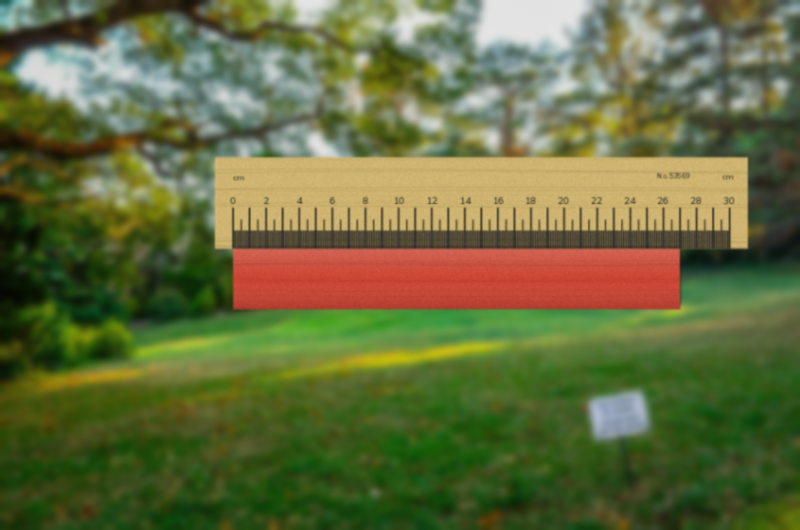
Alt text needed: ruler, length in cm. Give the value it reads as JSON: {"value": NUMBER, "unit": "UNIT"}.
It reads {"value": 27, "unit": "cm"}
